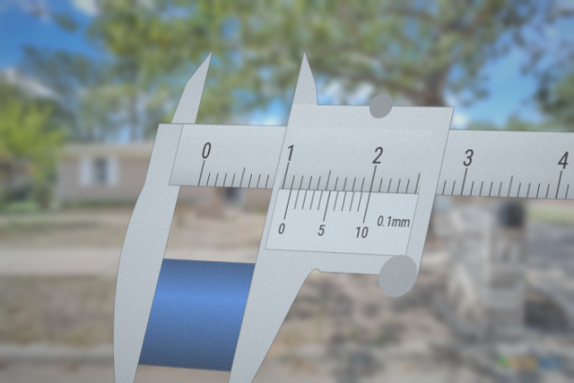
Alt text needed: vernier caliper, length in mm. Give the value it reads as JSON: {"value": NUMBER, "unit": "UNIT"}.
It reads {"value": 11.0, "unit": "mm"}
